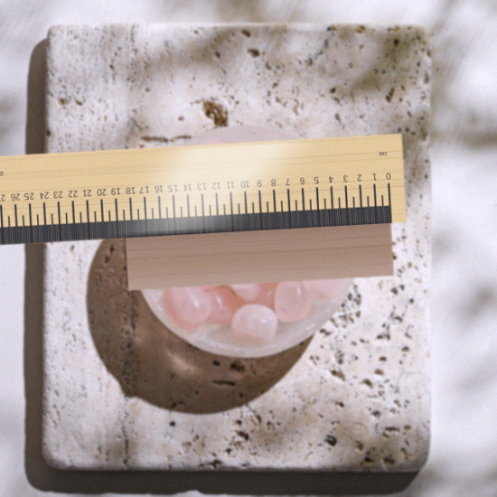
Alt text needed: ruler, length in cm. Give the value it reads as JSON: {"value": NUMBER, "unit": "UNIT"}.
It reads {"value": 18.5, "unit": "cm"}
